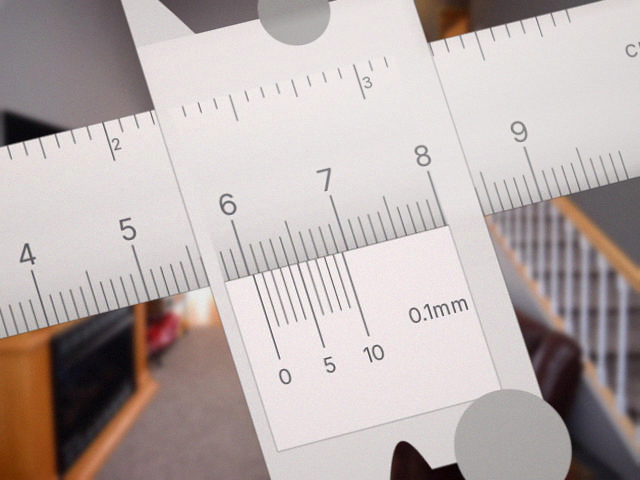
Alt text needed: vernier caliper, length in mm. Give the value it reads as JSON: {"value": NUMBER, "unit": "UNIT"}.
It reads {"value": 60.4, "unit": "mm"}
